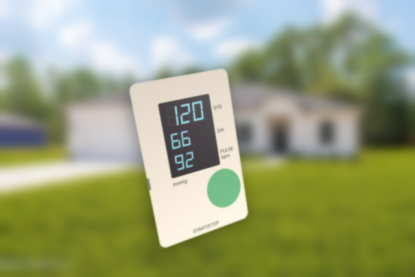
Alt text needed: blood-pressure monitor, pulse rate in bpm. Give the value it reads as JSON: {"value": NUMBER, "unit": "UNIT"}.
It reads {"value": 92, "unit": "bpm"}
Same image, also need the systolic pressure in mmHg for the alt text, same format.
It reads {"value": 120, "unit": "mmHg"}
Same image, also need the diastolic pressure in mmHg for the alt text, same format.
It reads {"value": 66, "unit": "mmHg"}
